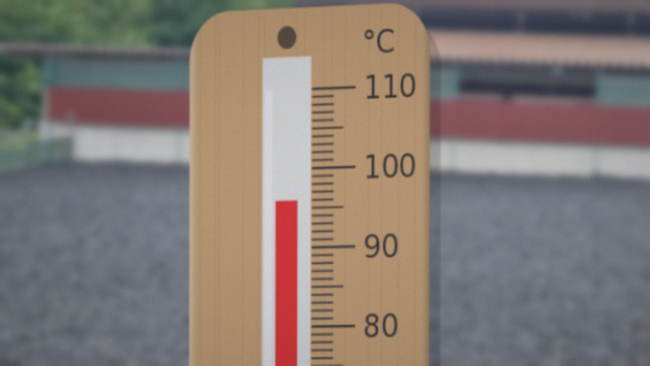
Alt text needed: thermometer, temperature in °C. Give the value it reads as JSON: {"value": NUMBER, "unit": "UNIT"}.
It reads {"value": 96, "unit": "°C"}
